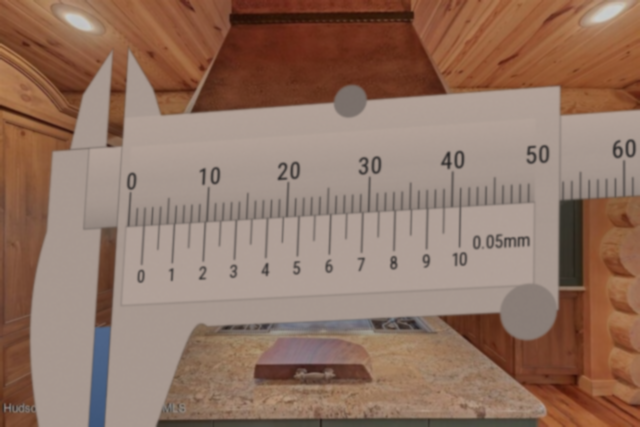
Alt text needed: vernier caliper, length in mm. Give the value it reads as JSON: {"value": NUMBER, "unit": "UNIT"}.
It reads {"value": 2.0, "unit": "mm"}
